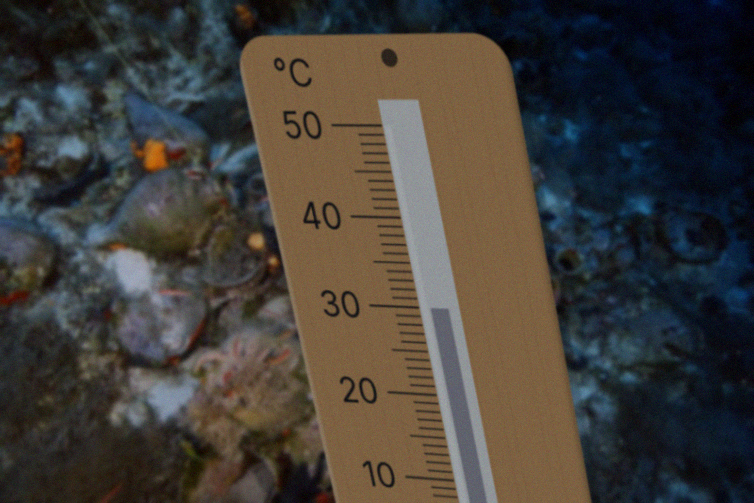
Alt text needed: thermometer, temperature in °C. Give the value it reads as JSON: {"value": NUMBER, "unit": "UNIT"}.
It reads {"value": 30, "unit": "°C"}
